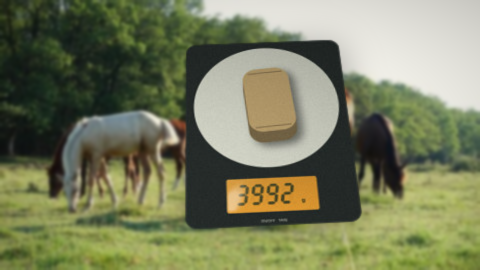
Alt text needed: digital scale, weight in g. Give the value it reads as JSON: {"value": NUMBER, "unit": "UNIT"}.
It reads {"value": 3992, "unit": "g"}
